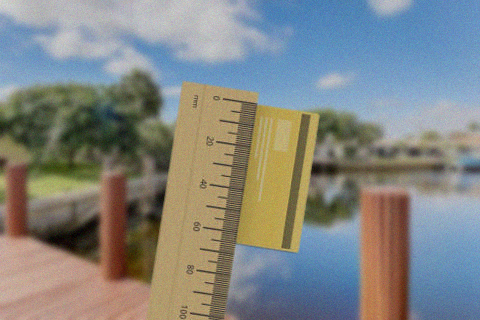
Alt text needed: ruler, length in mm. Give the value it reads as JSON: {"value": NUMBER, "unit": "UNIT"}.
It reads {"value": 65, "unit": "mm"}
